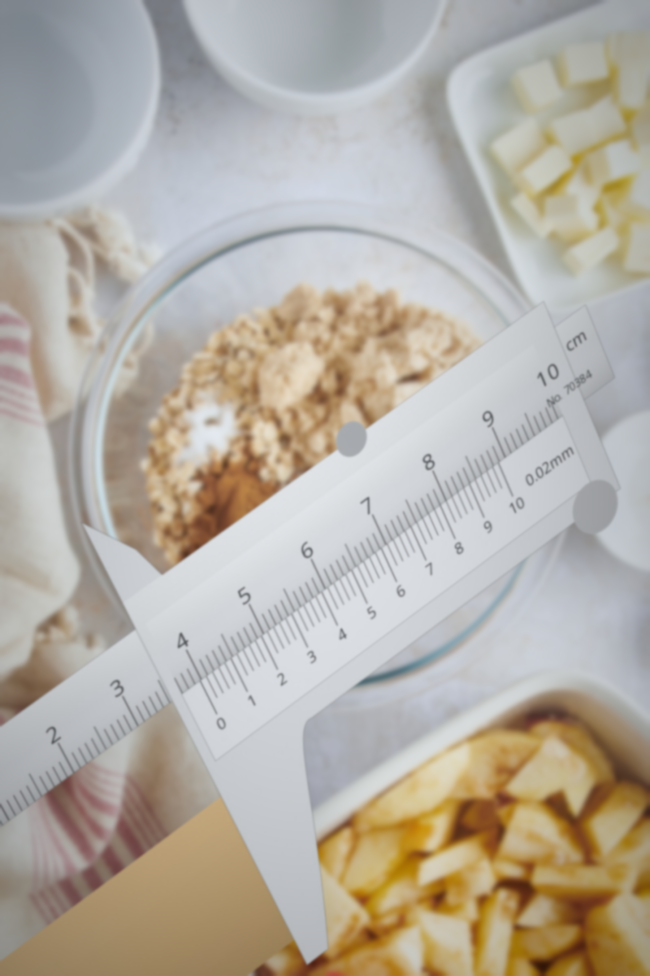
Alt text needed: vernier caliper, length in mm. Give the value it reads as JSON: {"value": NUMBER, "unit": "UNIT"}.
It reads {"value": 39.8, "unit": "mm"}
